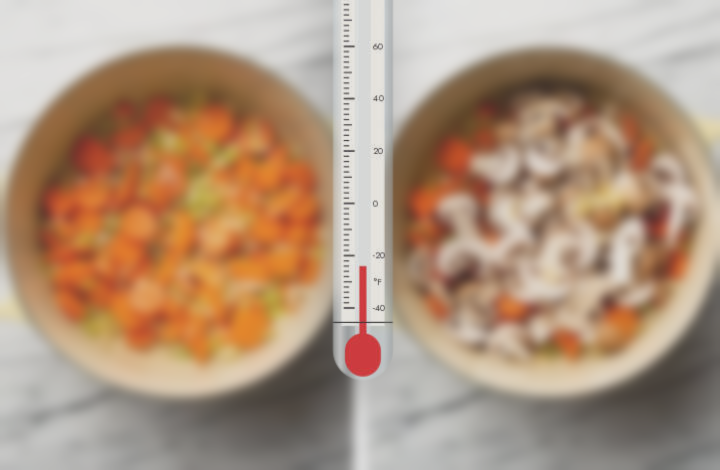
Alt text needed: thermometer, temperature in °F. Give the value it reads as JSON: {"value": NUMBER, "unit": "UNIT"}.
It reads {"value": -24, "unit": "°F"}
